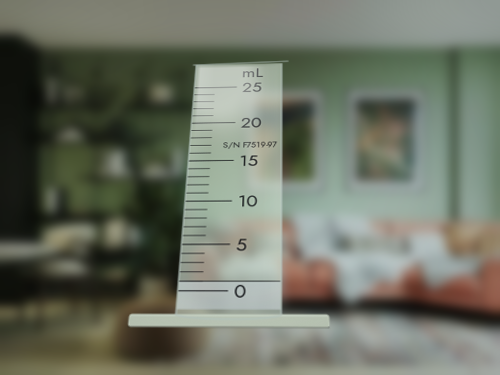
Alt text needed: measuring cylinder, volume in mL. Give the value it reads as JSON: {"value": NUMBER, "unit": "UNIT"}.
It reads {"value": 1, "unit": "mL"}
